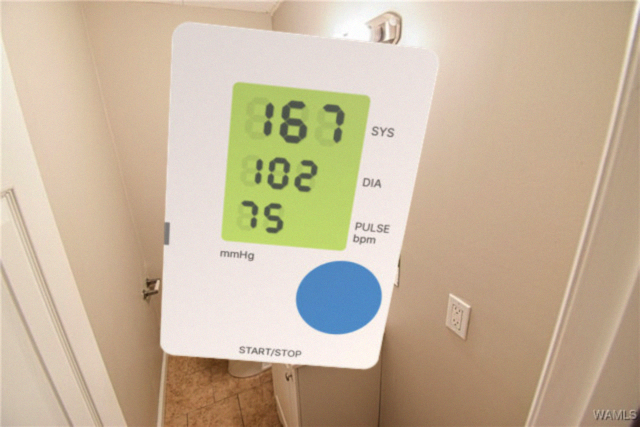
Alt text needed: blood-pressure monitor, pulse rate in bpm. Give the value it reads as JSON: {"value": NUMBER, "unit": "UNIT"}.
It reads {"value": 75, "unit": "bpm"}
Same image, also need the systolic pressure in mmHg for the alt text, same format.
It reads {"value": 167, "unit": "mmHg"}
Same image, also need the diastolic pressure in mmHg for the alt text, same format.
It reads {"value": 102, "unit": "mmHg"}
